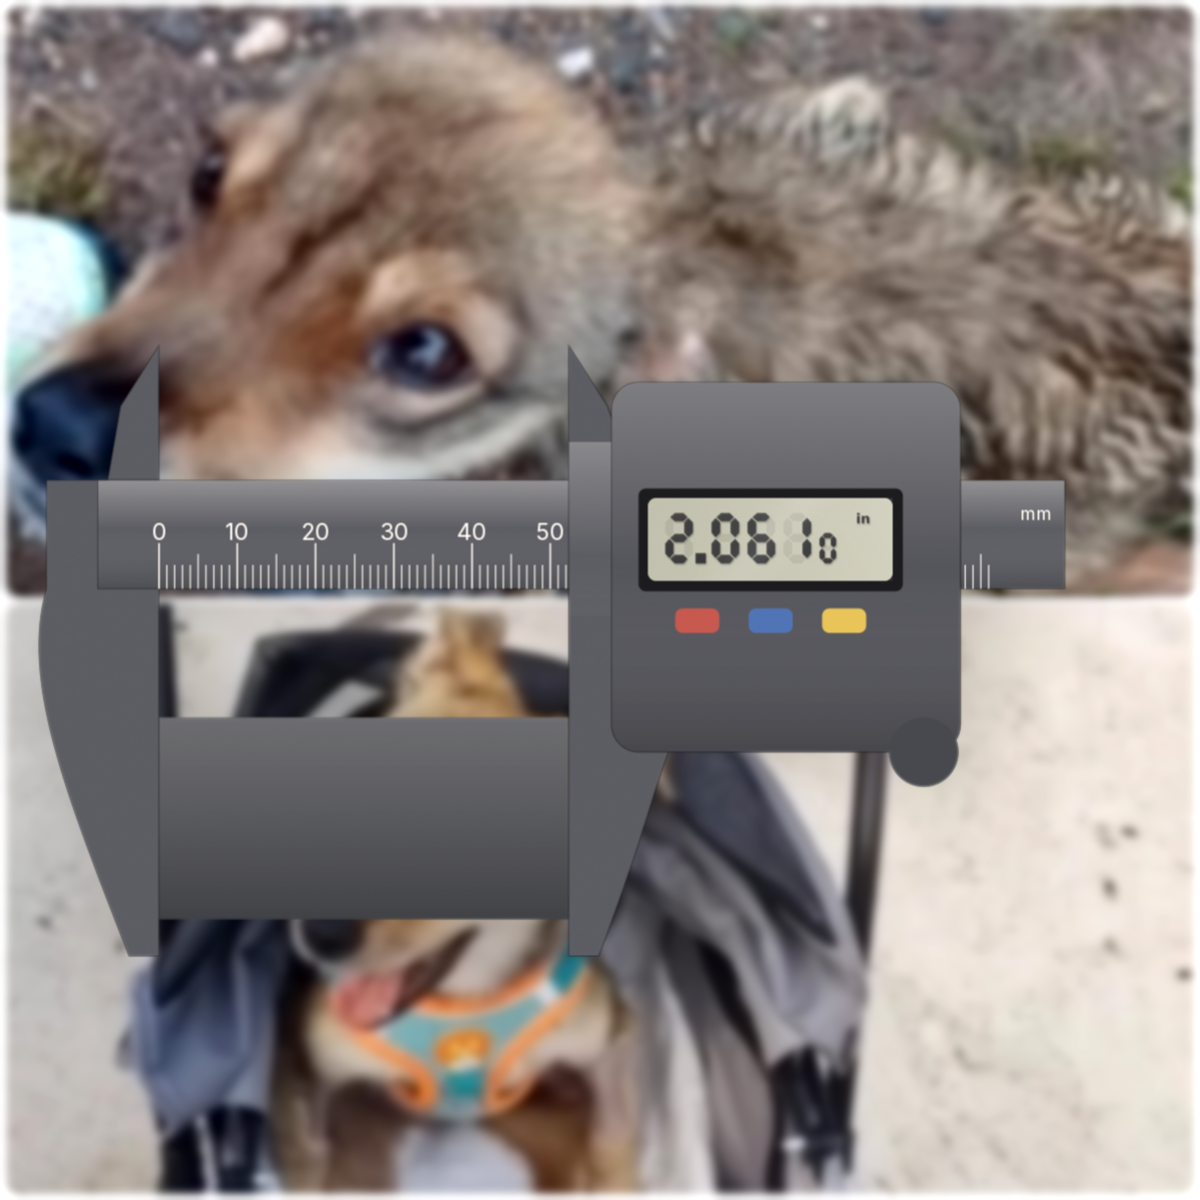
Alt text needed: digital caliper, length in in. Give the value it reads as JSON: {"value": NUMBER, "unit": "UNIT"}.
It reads {"value": 2.0610, "unit": "in"}
